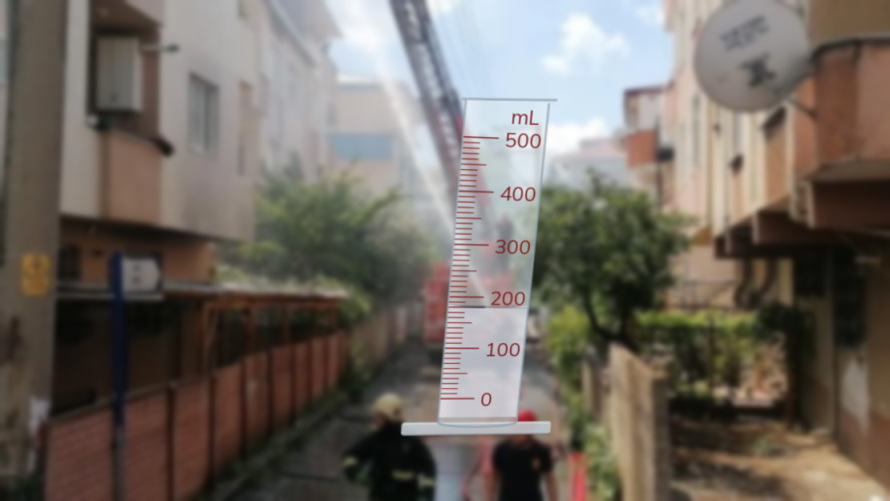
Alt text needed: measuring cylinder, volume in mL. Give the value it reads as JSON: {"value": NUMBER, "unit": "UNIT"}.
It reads {"value": 180, "unit": "mL"}
